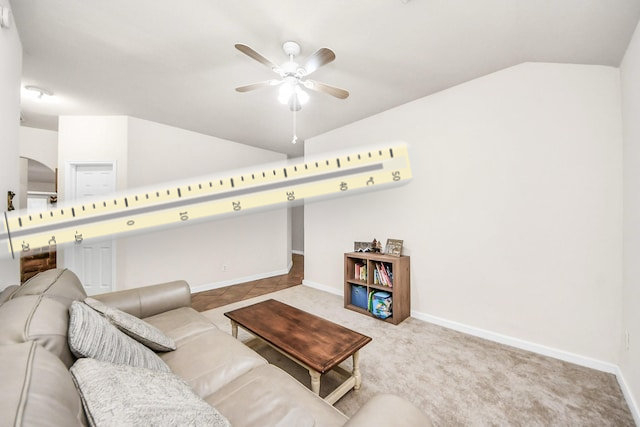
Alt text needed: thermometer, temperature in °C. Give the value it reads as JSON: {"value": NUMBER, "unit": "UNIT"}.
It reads {"value": 48, "unit": "°C"}
